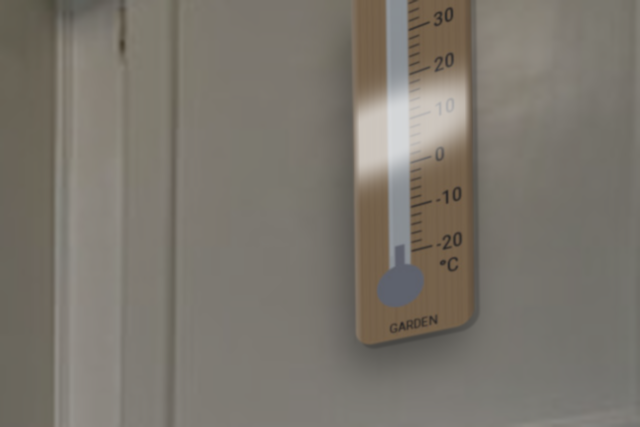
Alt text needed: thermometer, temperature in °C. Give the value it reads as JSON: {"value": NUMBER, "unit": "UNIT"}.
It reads {"value": -18, "unit": "°C"}
